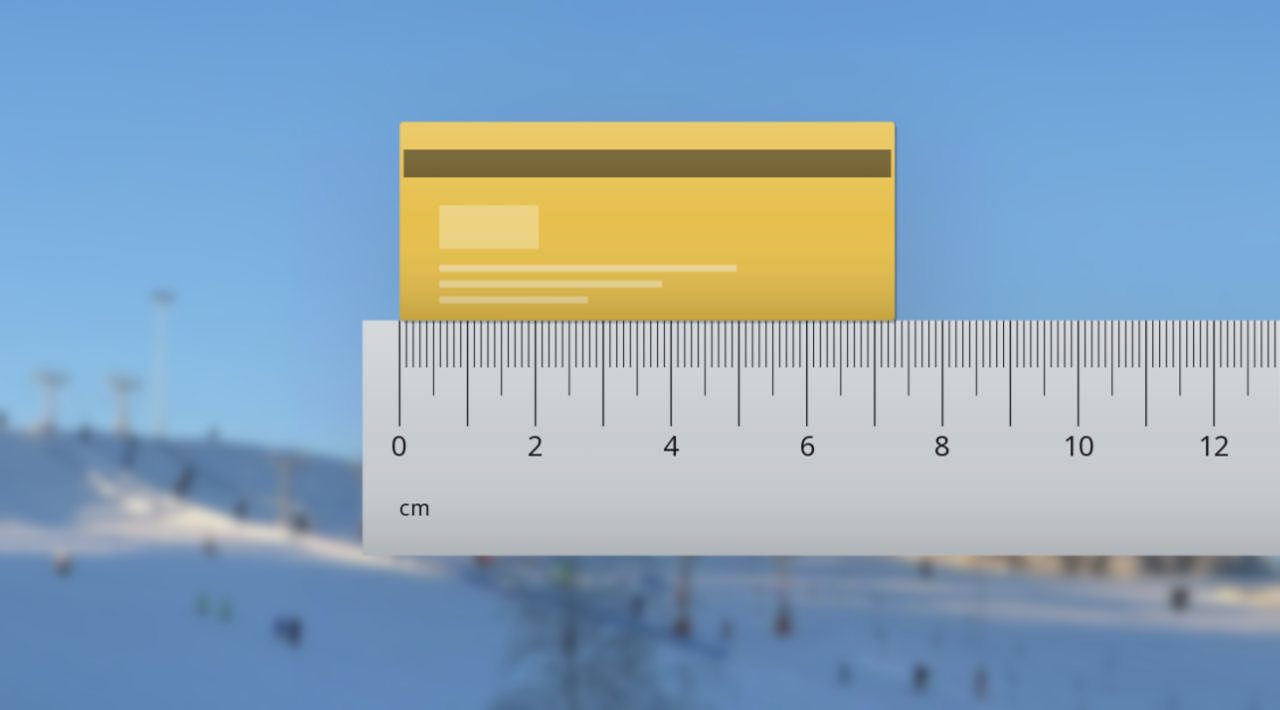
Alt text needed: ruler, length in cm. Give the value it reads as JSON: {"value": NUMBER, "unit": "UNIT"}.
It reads {"value": 7.3, "unit": "cm"}
